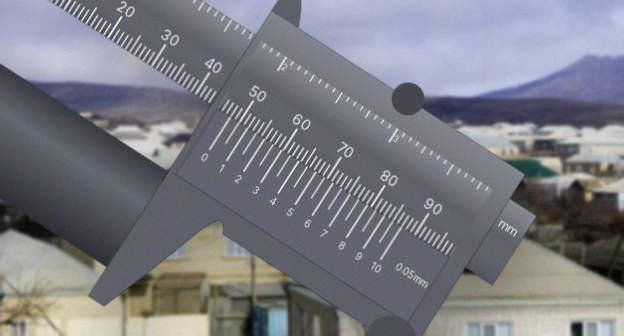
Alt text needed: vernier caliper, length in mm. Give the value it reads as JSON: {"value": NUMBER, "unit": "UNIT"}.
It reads {"value": 48.0, "unit": "mm"}
